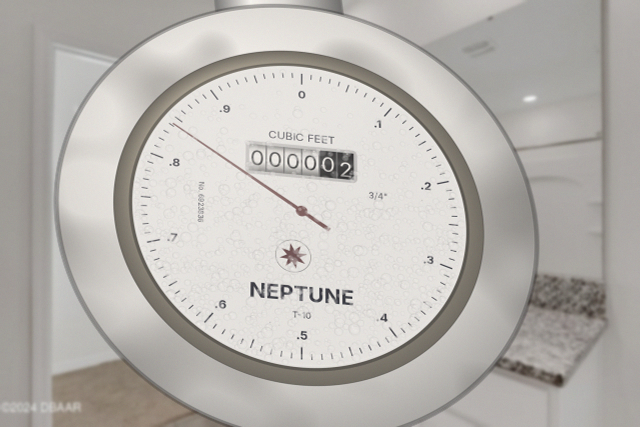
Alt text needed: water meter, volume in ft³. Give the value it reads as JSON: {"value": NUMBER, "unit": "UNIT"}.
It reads {"value": 1.84, "unit": "ft³"}
